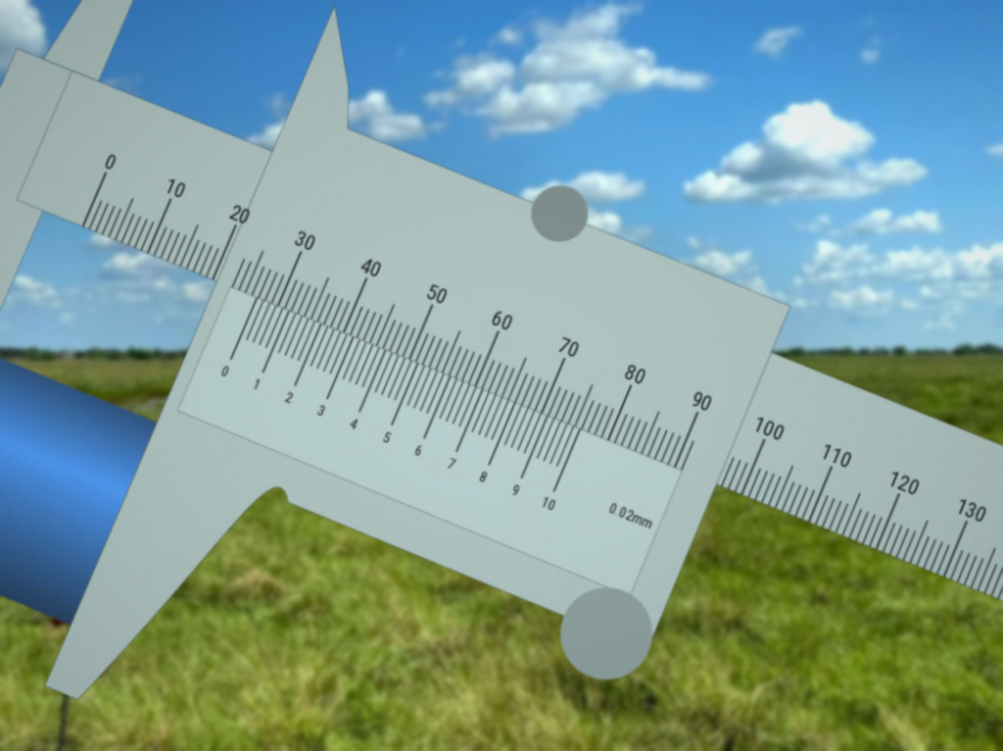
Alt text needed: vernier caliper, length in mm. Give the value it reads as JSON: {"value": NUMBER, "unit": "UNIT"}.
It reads {"value": 26.8, "unit": "mm"}
